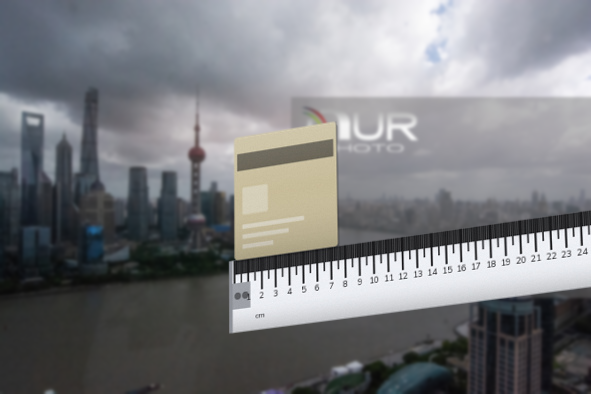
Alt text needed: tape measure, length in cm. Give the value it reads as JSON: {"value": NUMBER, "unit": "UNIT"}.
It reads {"value": 7.5, "unit": "cm"}
